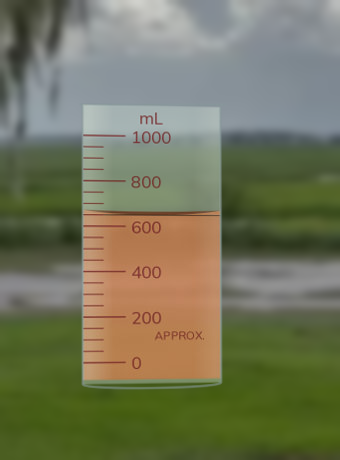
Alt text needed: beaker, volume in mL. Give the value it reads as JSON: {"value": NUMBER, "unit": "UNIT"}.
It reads {"value": 650, "unit": "mL"}
